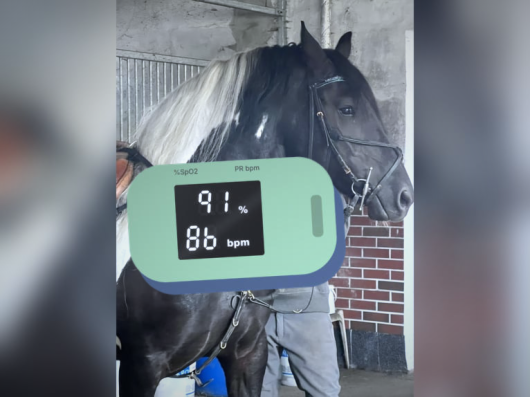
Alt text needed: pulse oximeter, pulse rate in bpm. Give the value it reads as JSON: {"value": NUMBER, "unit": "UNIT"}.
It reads {"value": 86, "unit": "bpm"}
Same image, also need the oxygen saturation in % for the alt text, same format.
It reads {"value": 91, "unit": "%"}
